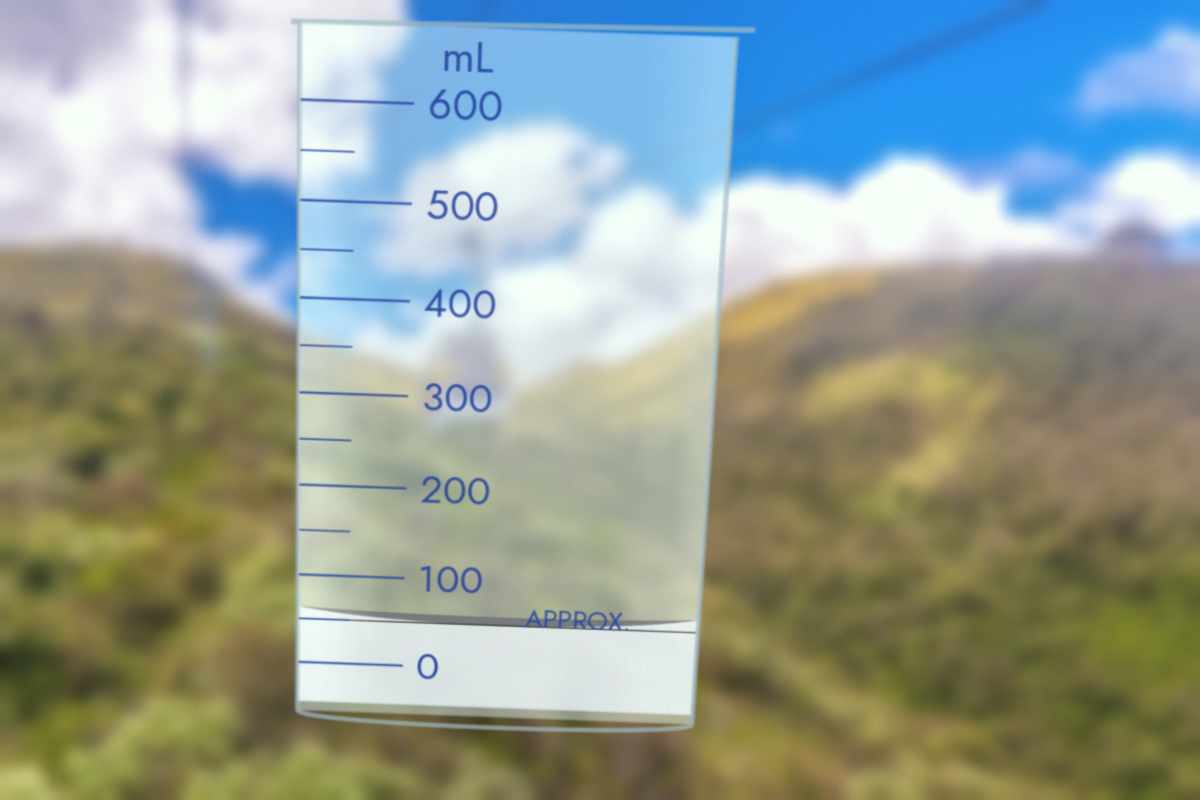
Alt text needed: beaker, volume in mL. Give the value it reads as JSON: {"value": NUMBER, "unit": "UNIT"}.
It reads {"value": 50, "unit": "mL"}
